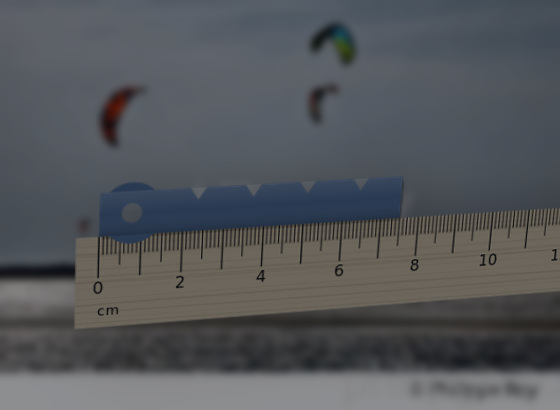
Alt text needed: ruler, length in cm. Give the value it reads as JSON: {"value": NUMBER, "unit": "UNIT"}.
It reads {"value": 7.5, "unit": "cm"}
